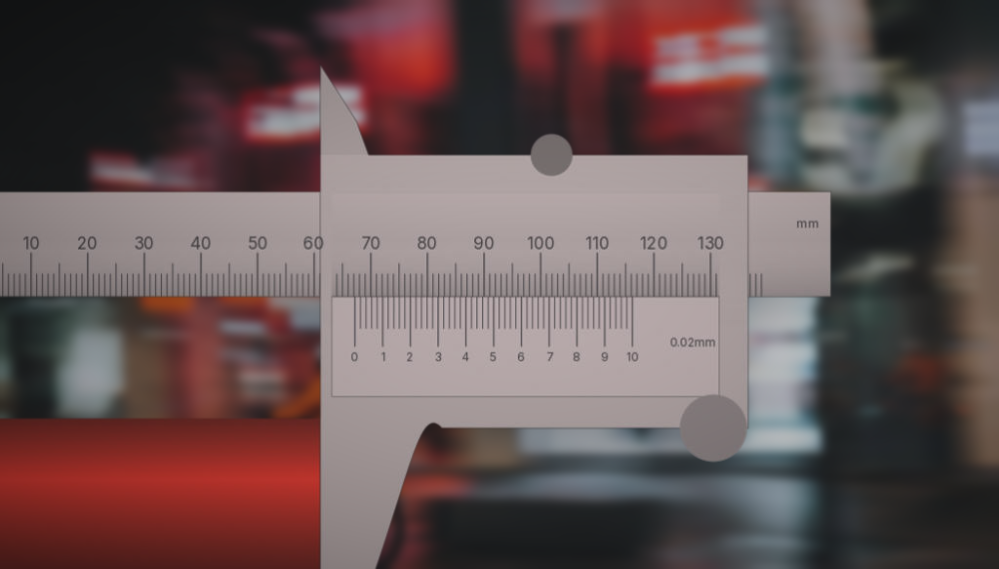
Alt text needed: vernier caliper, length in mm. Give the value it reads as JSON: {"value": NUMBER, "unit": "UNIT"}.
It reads {"value": 67.2, "unit": "mm"}
